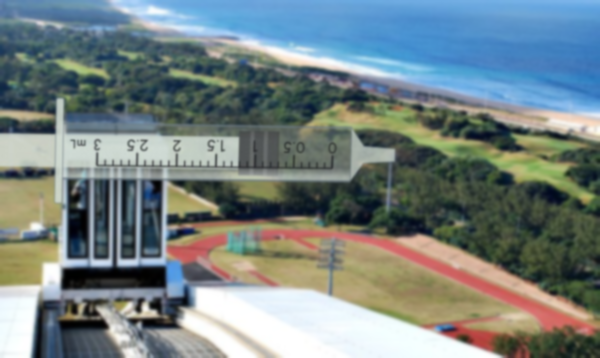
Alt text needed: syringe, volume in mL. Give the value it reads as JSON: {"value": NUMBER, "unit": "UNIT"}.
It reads {"value": 0.7, "unit": "mL"}
